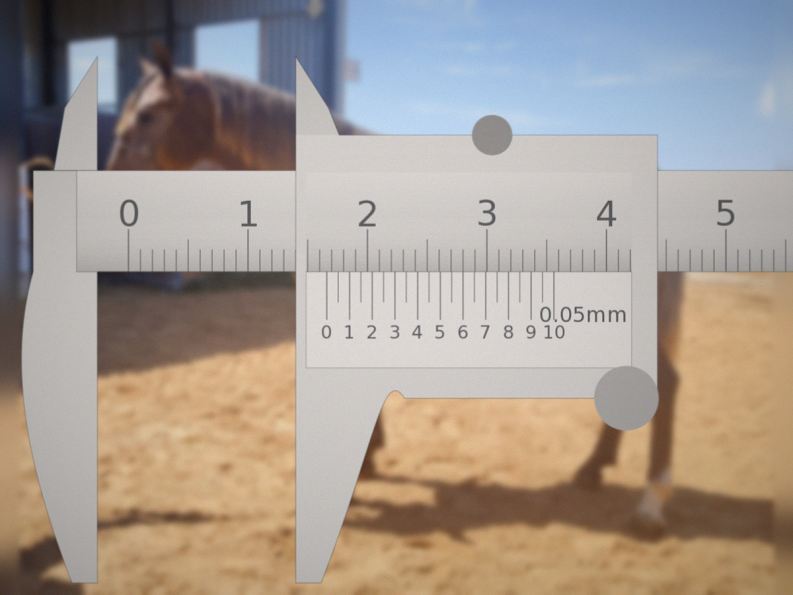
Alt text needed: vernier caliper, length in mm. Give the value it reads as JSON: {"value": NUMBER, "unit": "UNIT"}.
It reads {"value": 16.6, "unit": "mm"}
